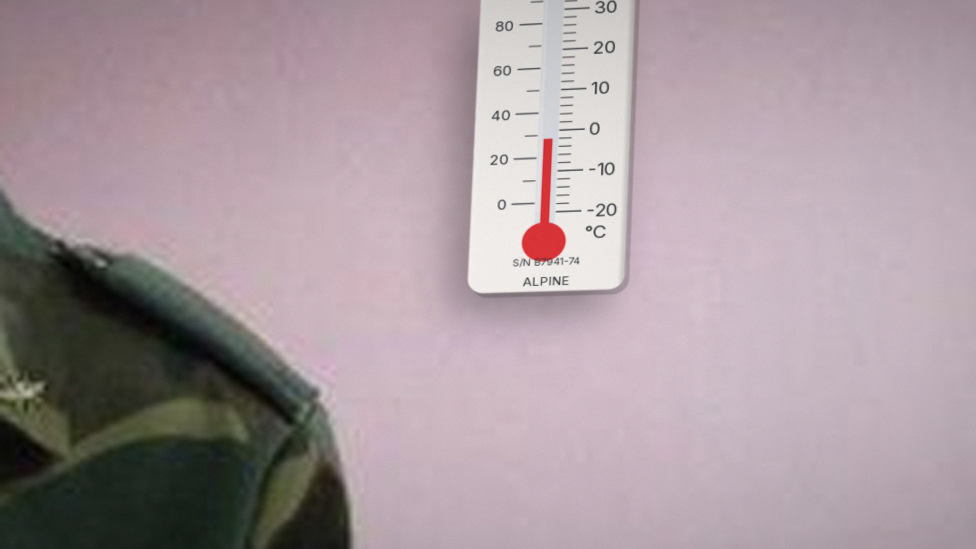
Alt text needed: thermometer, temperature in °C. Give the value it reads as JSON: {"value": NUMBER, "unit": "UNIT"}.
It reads {"value": -2, "unit": "°C"}
